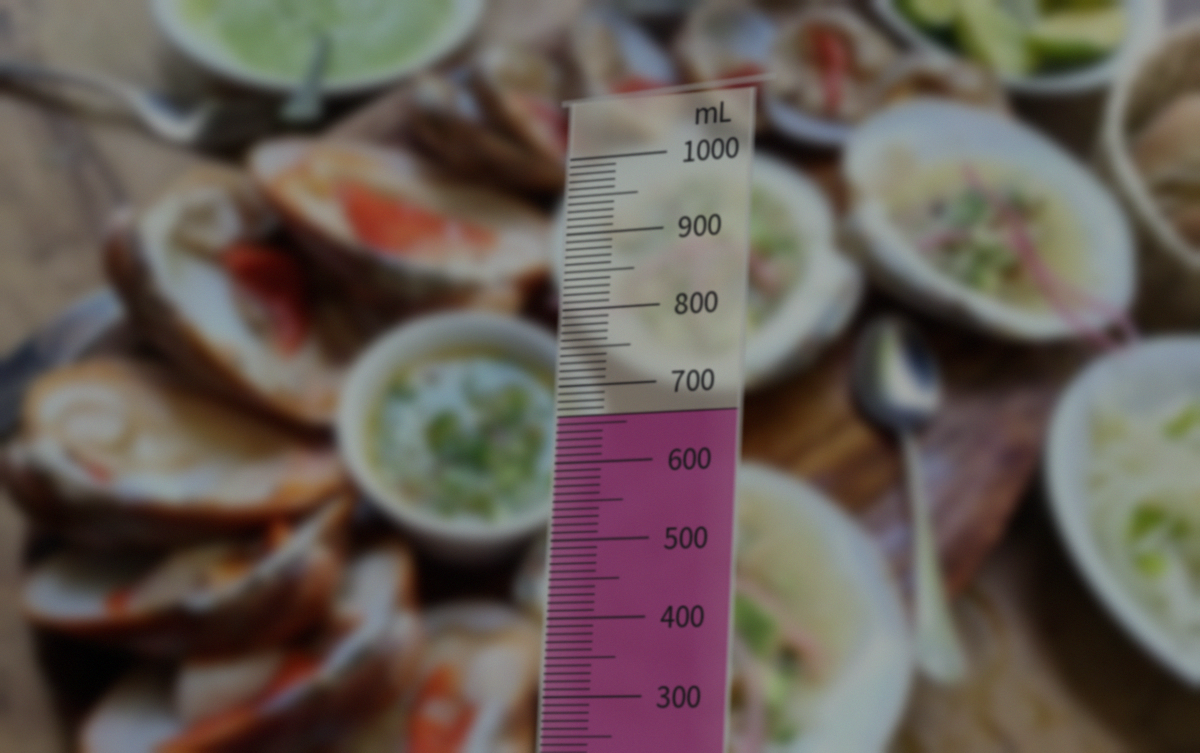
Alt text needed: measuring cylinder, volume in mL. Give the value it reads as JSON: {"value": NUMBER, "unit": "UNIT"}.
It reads {"value": 660, "unit": "mL"}
